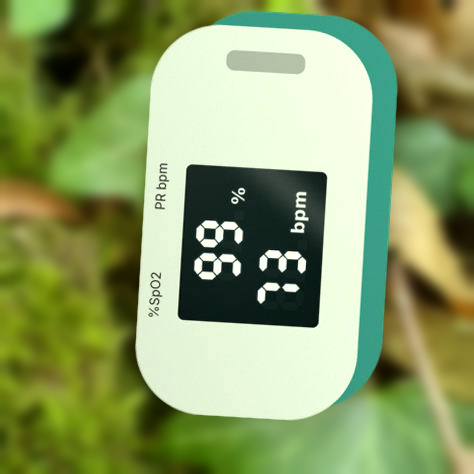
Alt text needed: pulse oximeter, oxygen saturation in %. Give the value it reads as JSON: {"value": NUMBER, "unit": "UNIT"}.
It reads {"value": 99, "unit": "%"}
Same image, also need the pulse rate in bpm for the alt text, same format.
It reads {"value": 73, "unit": "bpm"}
